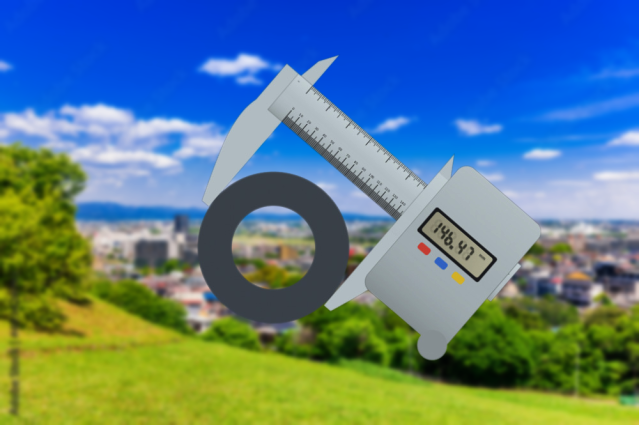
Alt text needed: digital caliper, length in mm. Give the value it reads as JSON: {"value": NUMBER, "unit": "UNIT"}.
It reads {"value": 146.47, "unit": "mm"}
